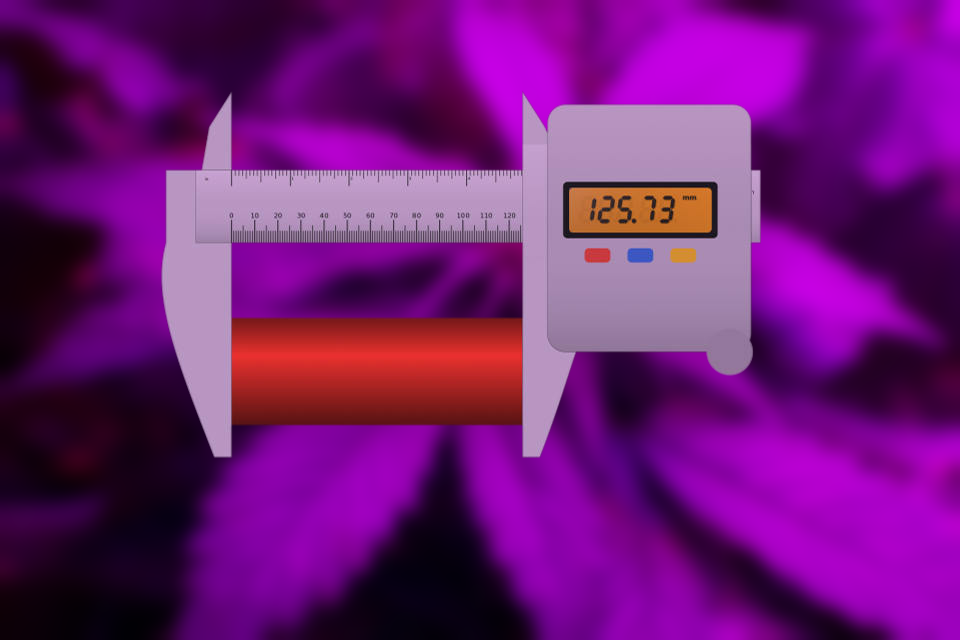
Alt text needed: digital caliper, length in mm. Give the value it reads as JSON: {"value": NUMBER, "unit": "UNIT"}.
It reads {"value": 125.73, "unit": "mm"}
